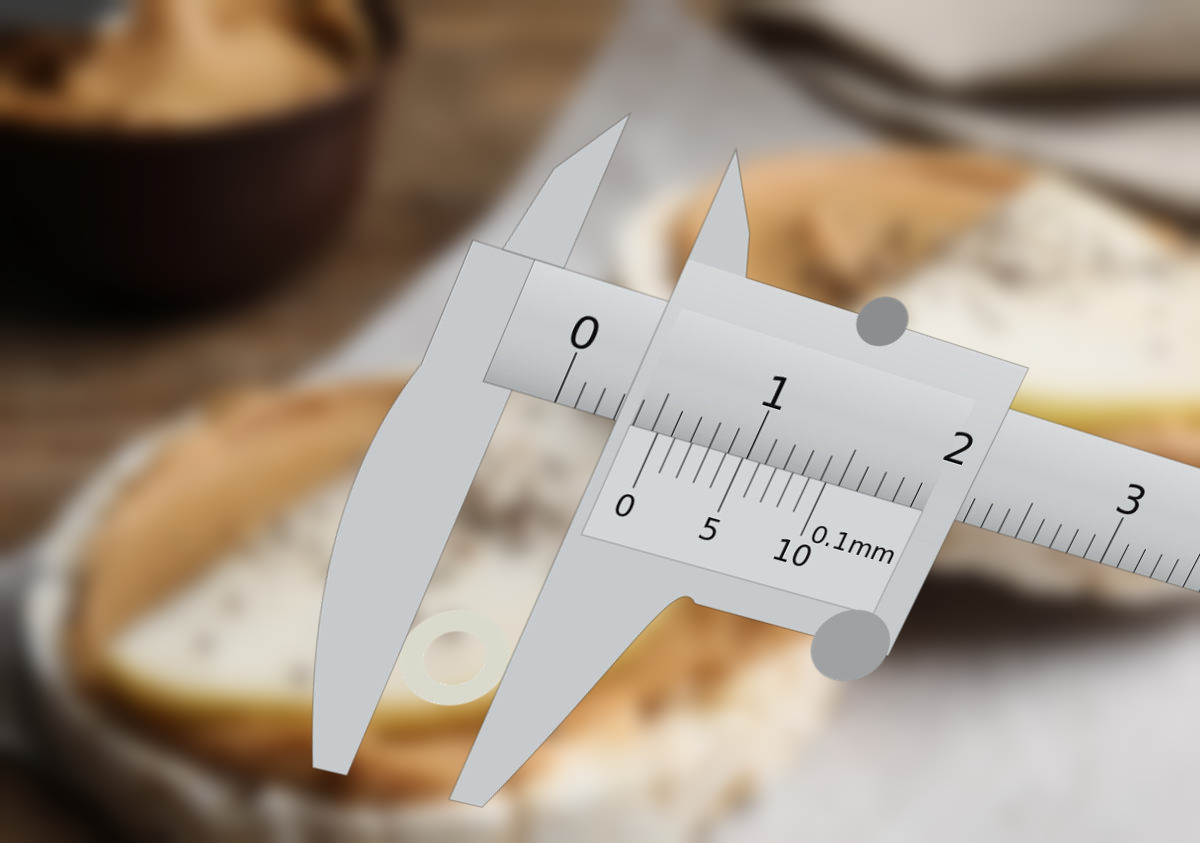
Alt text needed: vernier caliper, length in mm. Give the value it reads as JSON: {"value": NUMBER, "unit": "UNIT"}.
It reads {"value": 5.3, "unit": "mm"}
